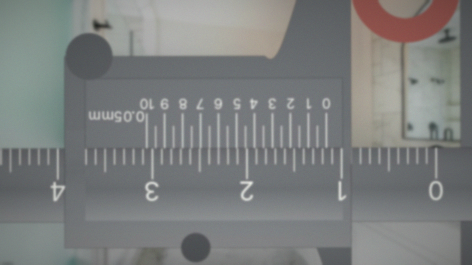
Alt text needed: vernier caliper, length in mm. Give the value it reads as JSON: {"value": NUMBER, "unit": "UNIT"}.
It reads {"value": 11.6, "unit": "mm"}
